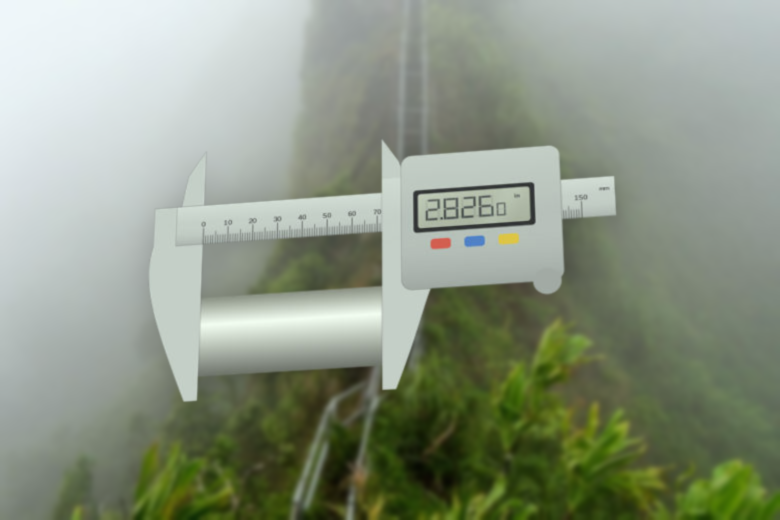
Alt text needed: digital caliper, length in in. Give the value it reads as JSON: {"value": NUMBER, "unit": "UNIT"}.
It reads {"value": 2.8260, "unit": "in"}
